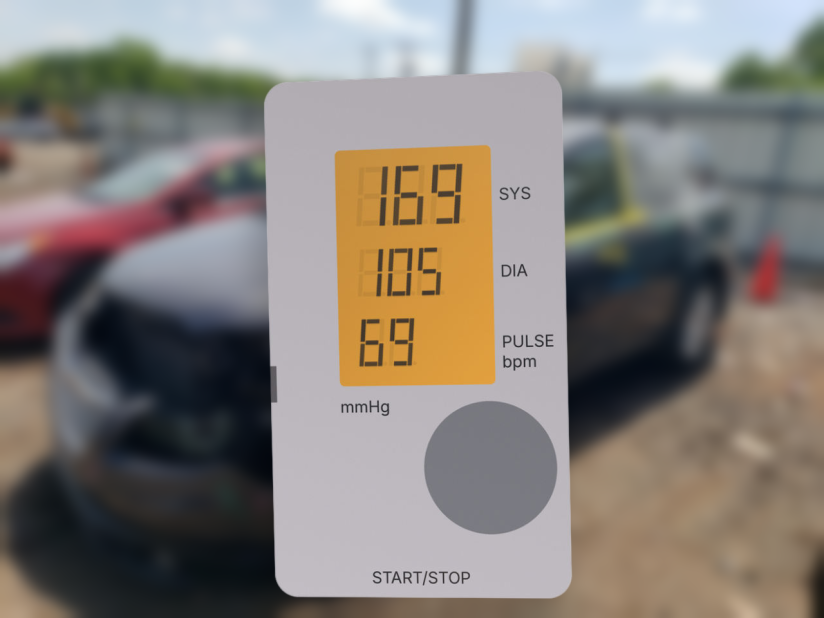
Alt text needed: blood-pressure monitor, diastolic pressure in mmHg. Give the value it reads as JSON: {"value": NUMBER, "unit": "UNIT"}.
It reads {"value": 105, "unit": "mmHg"}
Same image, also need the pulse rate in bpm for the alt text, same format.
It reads {"value": 69, "unit": "bpm"}
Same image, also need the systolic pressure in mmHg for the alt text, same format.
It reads {"value": 169, "unit": "mmHg"}
